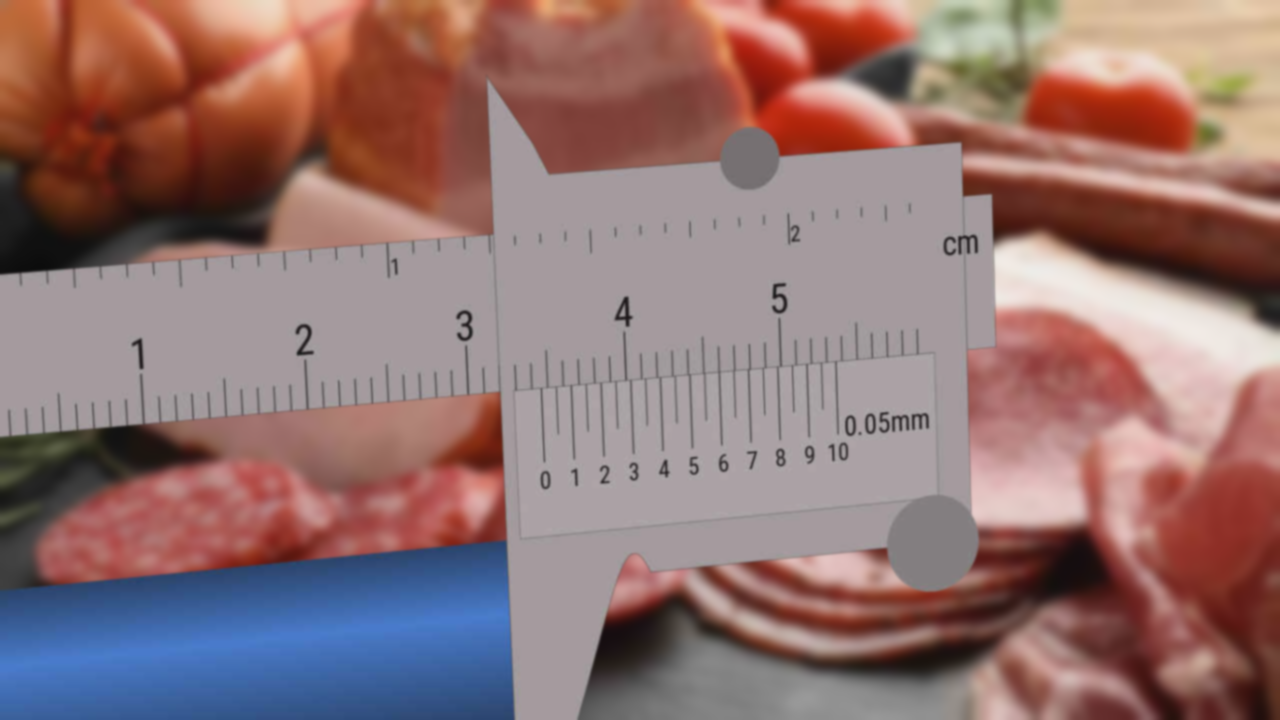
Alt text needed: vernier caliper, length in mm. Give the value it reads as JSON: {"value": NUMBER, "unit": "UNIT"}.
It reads {"value": 34.6, "unit": "mm"}
